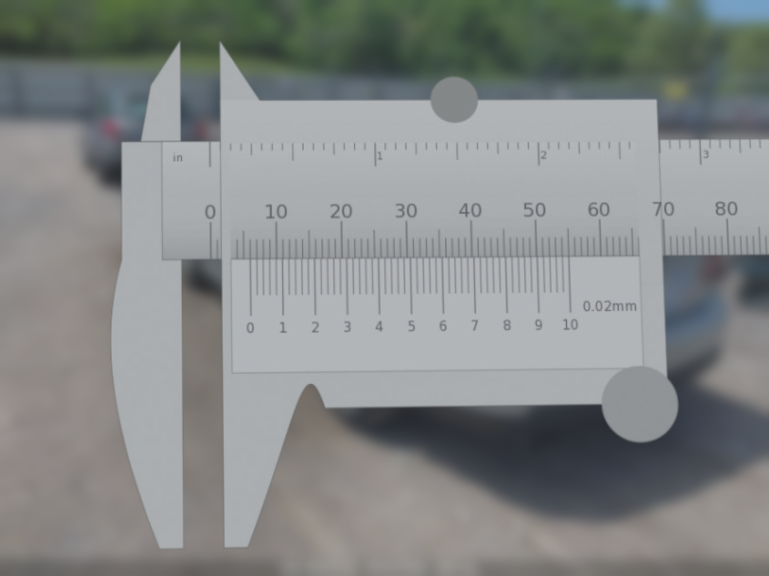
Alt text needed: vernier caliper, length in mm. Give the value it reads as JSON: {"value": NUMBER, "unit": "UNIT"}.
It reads {"value": 6.0, "unit": "mm"}
